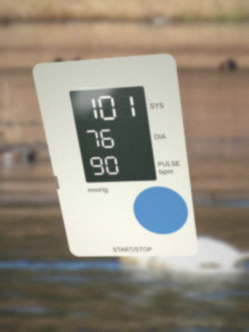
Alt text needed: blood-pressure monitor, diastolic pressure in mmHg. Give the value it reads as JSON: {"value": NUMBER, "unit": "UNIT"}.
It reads {"value": 76, "unit": "mmHg"}
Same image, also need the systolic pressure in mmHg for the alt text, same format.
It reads {"value": 101, "unit": "mmHg"}
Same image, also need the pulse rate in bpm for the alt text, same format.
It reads {"value": 90, "unit": "bpm"}
